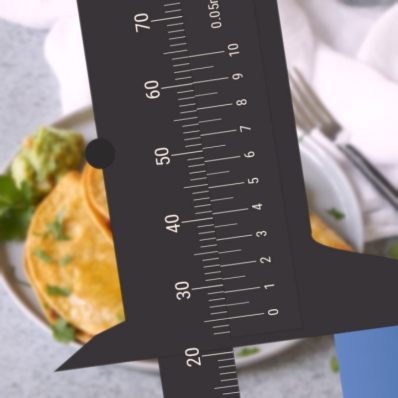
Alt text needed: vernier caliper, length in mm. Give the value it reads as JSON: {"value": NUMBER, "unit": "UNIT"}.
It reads {"value": 25.0, "unit": "mm"}
